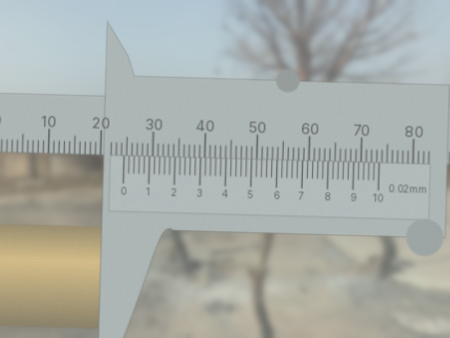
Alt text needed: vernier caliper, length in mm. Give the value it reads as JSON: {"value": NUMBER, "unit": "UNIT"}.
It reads {"value": 24.5, "unit": "mm"}
